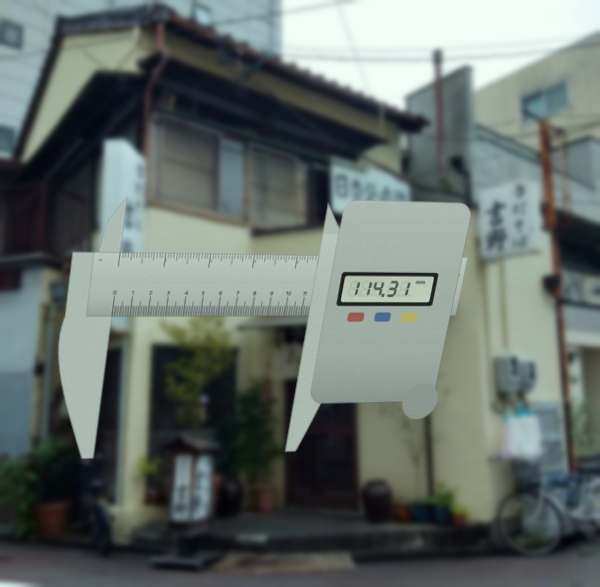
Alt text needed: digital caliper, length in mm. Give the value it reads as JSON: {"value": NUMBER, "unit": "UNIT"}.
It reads {"value": 114.31, "unit": "mm"}
